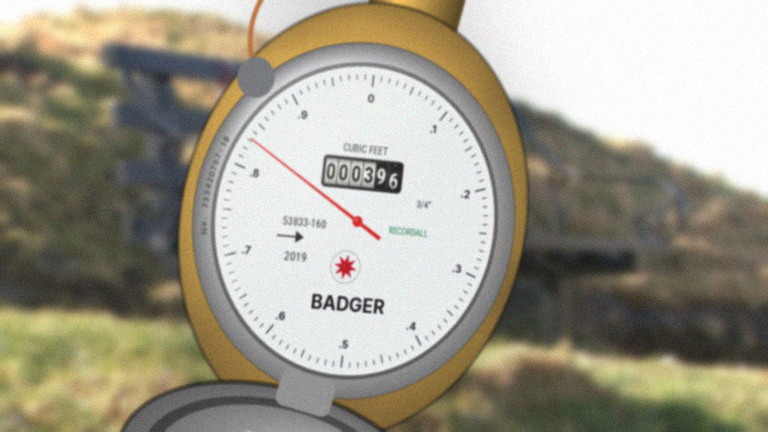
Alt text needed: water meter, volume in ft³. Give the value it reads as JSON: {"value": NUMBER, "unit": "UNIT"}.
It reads {"value": 395.83, "unit": "ft³"}
